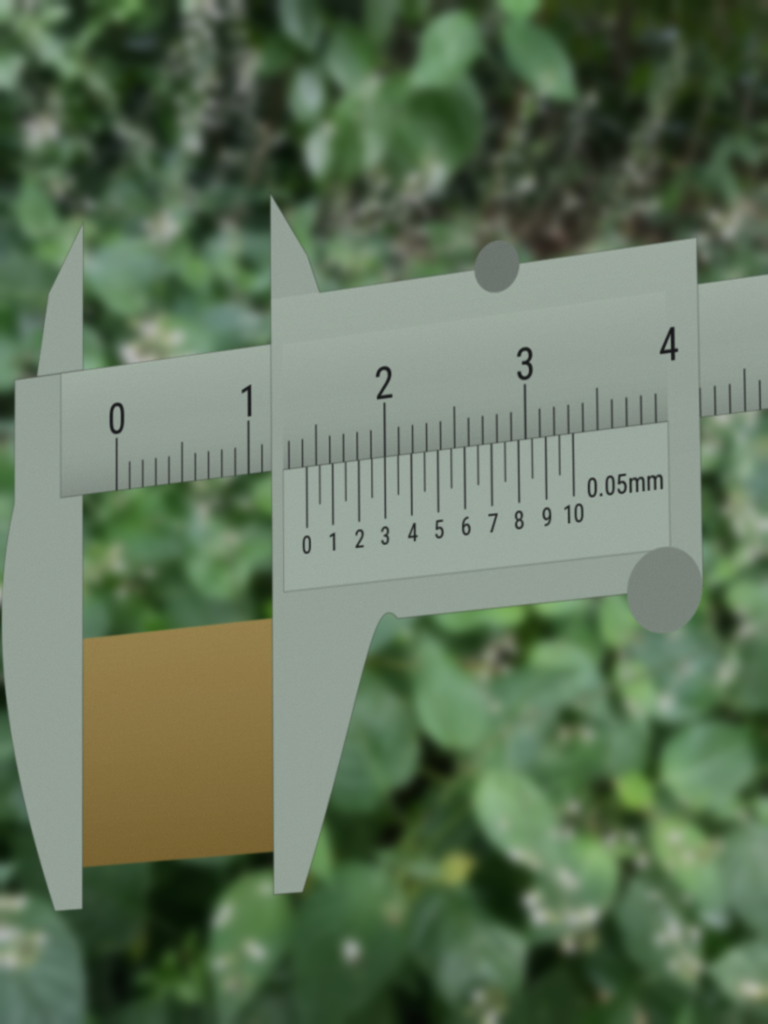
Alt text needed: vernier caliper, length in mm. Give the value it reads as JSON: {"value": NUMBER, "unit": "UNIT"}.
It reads {"value": 14.3, "unit": "mm"}
